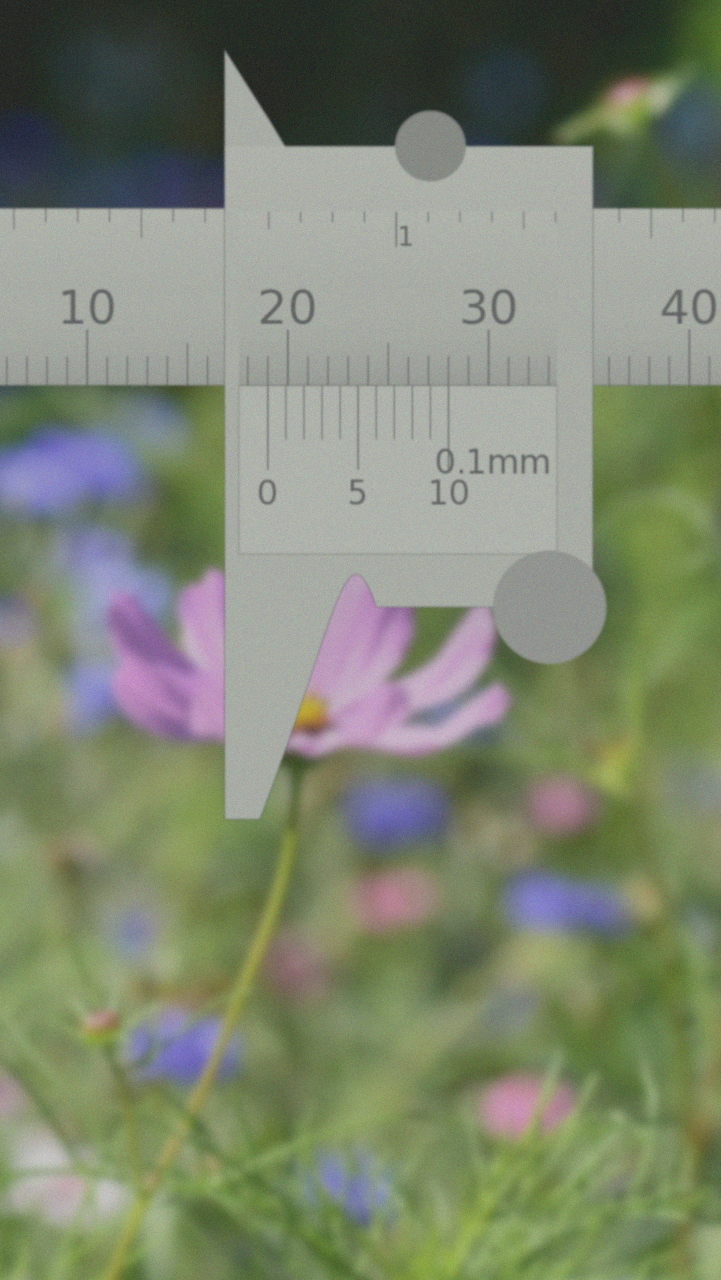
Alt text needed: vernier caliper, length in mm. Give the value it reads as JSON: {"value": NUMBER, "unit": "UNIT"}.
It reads {"value": 19.0, "unit": "mm"}
